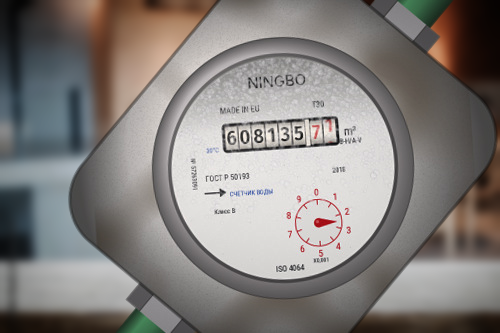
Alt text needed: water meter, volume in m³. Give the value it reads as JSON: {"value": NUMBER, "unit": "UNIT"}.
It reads {"value": 608135.712, "unit": "m³"}
